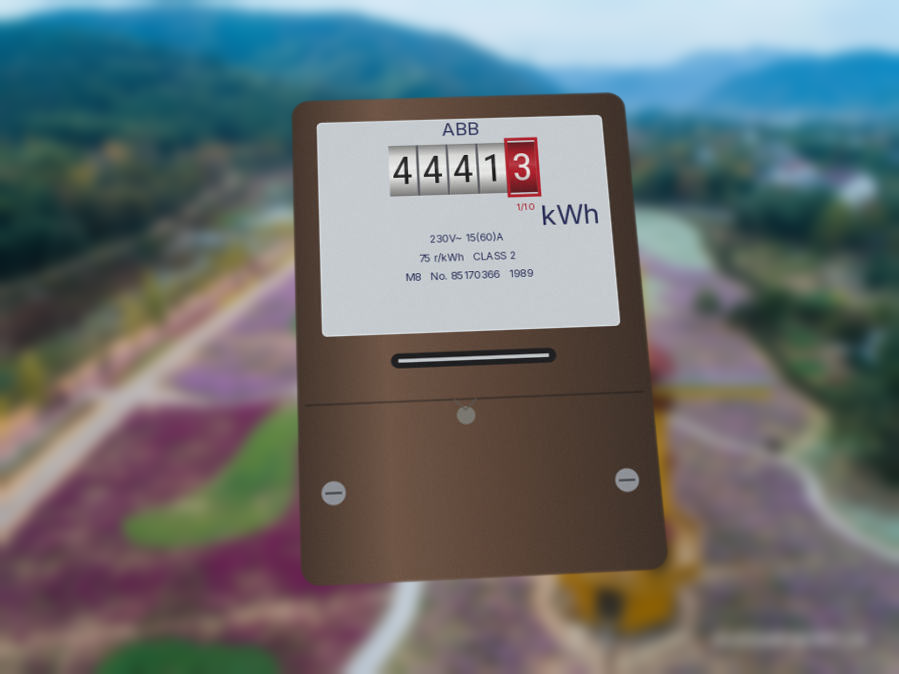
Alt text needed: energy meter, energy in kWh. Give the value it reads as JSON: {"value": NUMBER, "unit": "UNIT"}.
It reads {"value": 4441.3, "unit": "kWh"}
